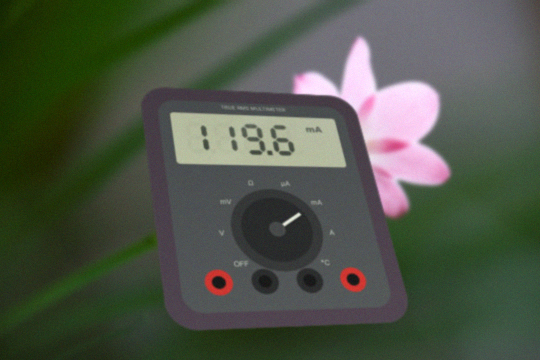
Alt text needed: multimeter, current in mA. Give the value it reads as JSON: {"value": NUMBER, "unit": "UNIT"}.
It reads {"value": 119.6, "unit": "mA"}
